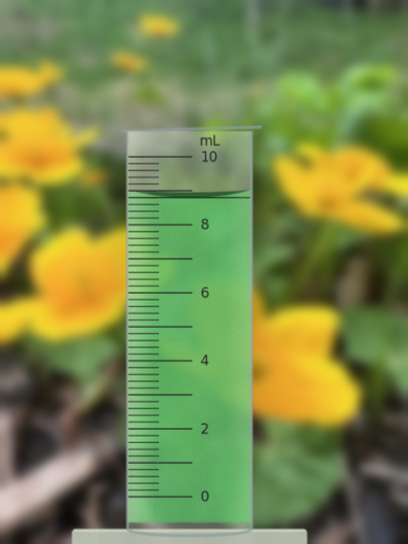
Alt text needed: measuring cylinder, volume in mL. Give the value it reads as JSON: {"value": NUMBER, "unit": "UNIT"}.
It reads {"value": 8.8, "unit": "mL"}
